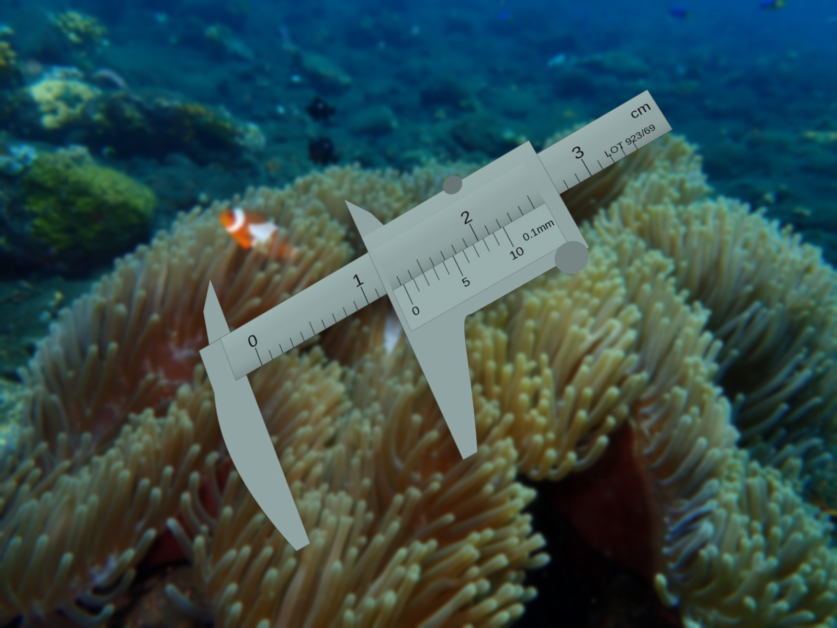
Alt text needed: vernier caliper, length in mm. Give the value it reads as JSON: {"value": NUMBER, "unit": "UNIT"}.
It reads {"value": 13.2, "unit": "mm"}
